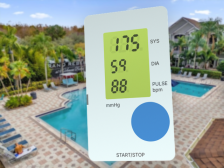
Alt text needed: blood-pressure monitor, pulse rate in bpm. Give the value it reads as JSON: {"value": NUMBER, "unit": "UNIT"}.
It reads {"value": 88, "unit": "bpm"}
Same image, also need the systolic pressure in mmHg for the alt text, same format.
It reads {"value": 175, "unit": "mmHg"}
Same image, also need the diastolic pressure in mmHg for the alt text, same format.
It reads {"value": 59, "unit": "mmHg"}
